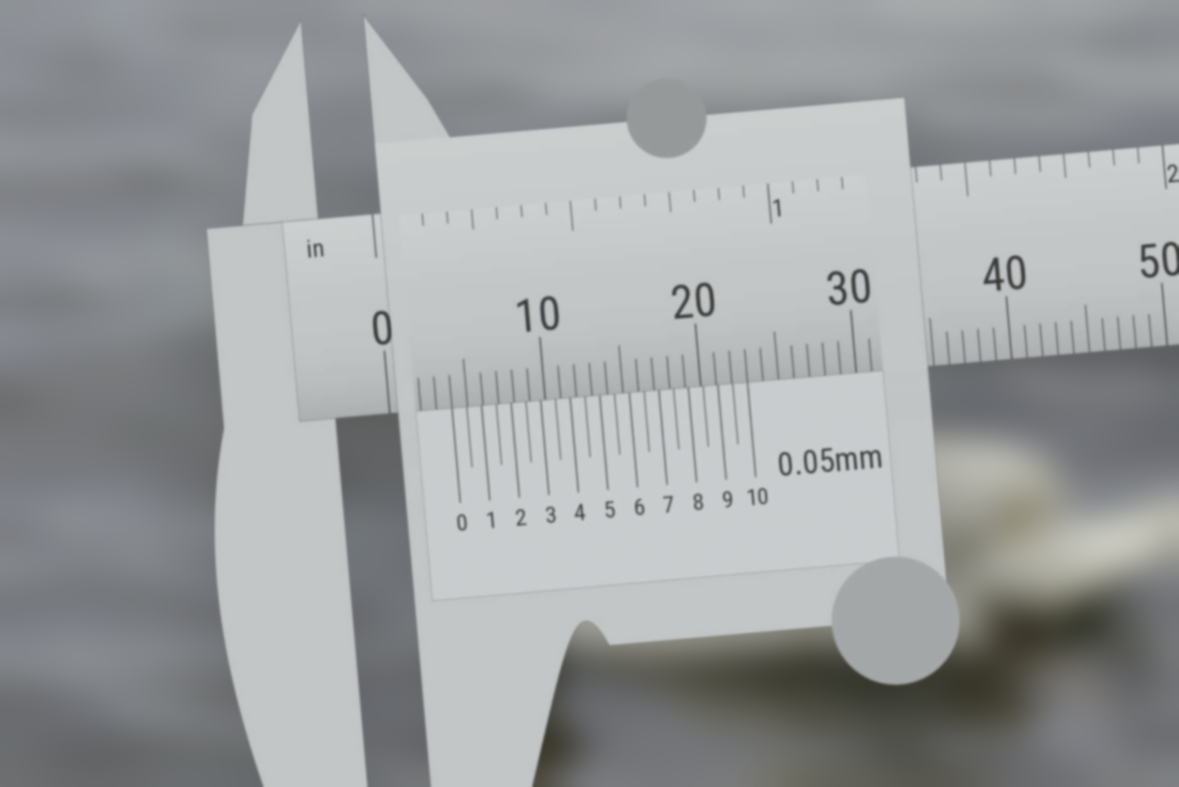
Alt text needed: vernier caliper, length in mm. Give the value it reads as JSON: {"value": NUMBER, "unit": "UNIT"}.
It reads {"value": 4.0, "unit": "mm"}
